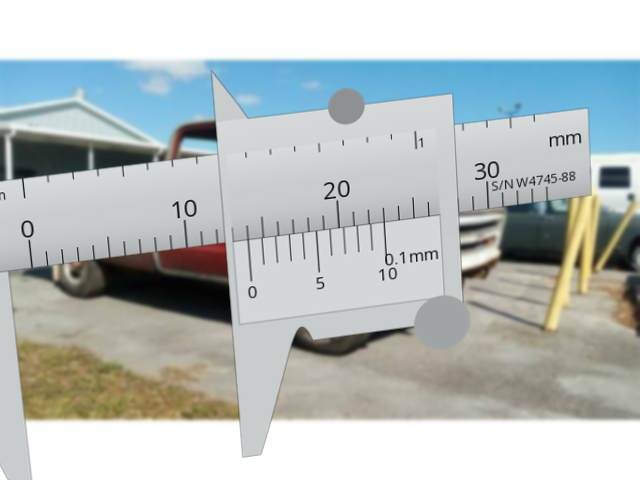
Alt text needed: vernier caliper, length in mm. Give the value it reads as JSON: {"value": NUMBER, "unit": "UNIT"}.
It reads {"value": 14.0, "unit": "mm"}
